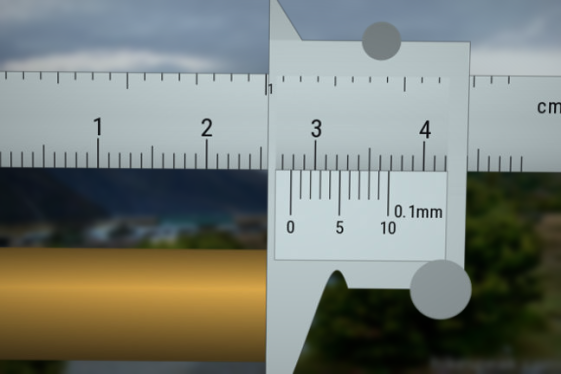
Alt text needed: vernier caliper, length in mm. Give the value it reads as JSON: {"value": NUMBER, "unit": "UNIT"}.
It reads {"value": 27.8, "unit": "mm"}
